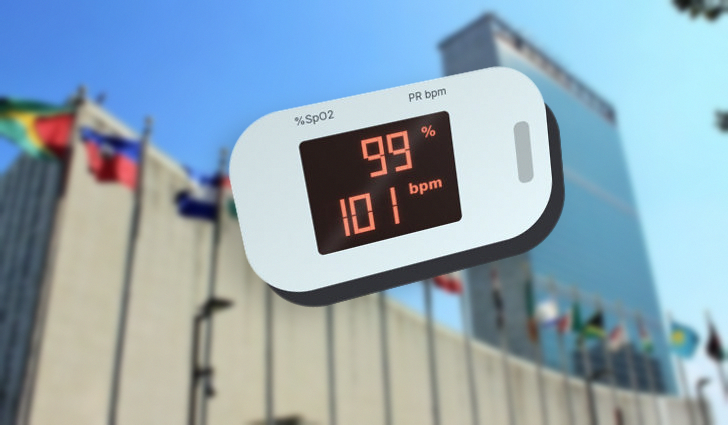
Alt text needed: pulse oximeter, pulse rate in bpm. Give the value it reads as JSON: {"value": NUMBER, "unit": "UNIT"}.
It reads {"value": 101, "unit": "bpm"}
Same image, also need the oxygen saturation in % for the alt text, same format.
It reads {"value": 99, "unit": "%"}
